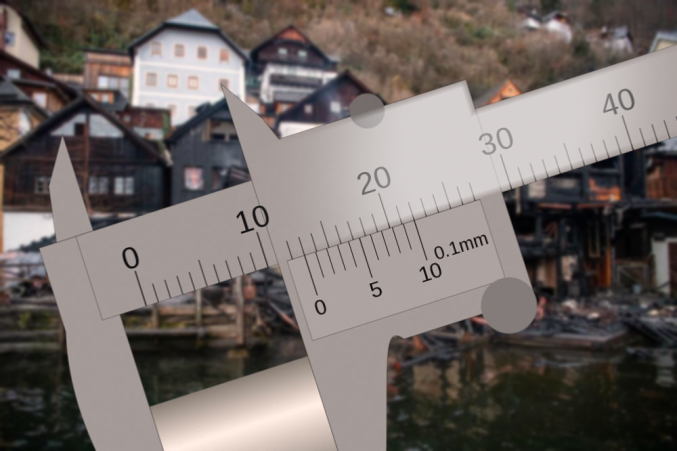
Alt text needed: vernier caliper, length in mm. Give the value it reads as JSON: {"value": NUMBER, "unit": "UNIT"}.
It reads {"value": 13.0, "unit": "mm"}
